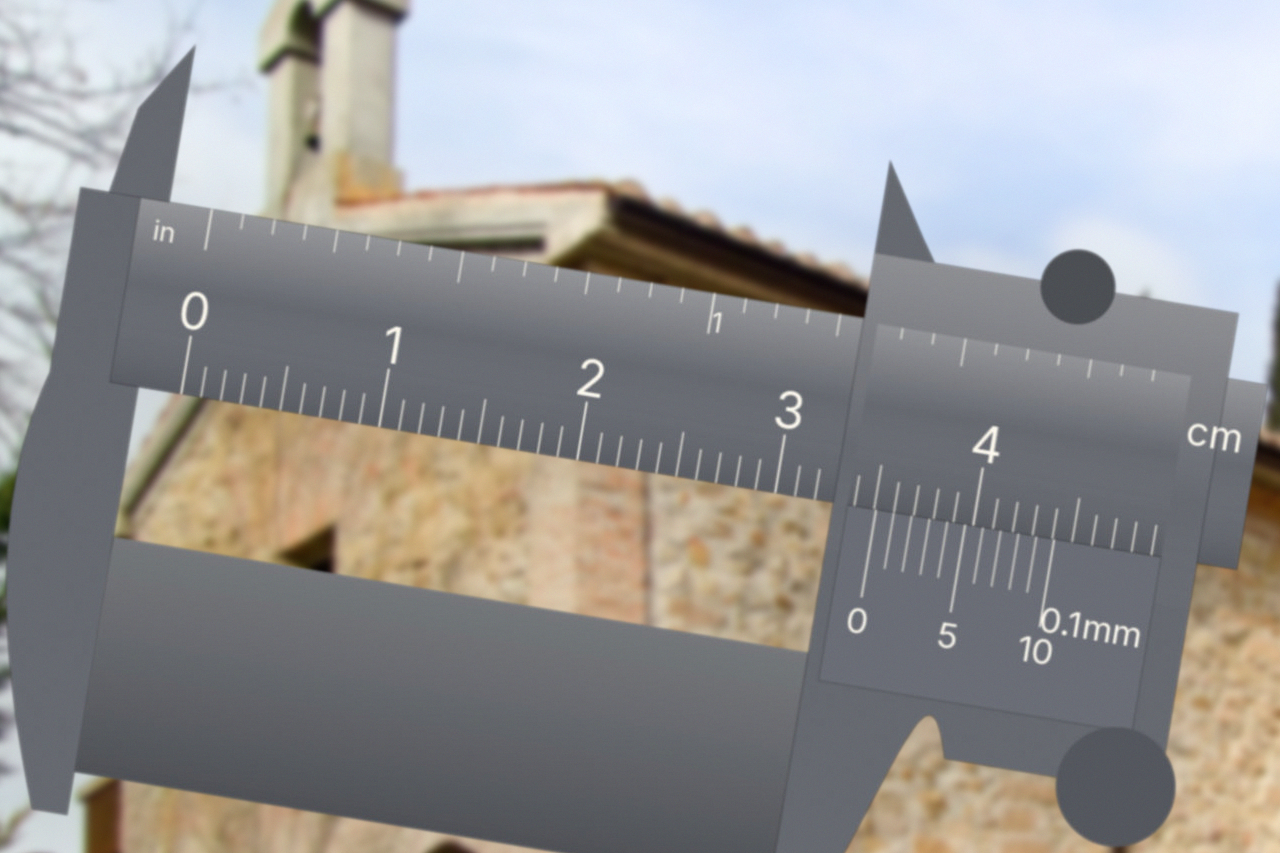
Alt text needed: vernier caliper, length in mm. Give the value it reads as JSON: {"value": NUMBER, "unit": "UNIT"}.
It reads {"value": 35.1, "unit": "mm"}
